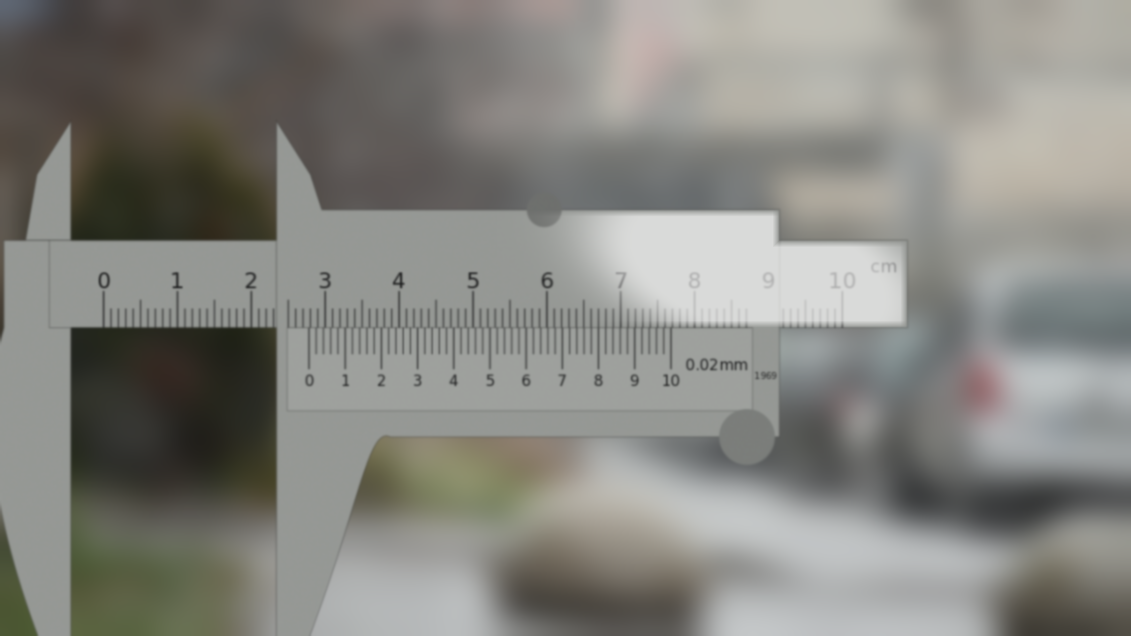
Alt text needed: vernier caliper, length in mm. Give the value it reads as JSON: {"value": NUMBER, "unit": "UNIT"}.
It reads {"value": 27.8, "unit": "mm"}
